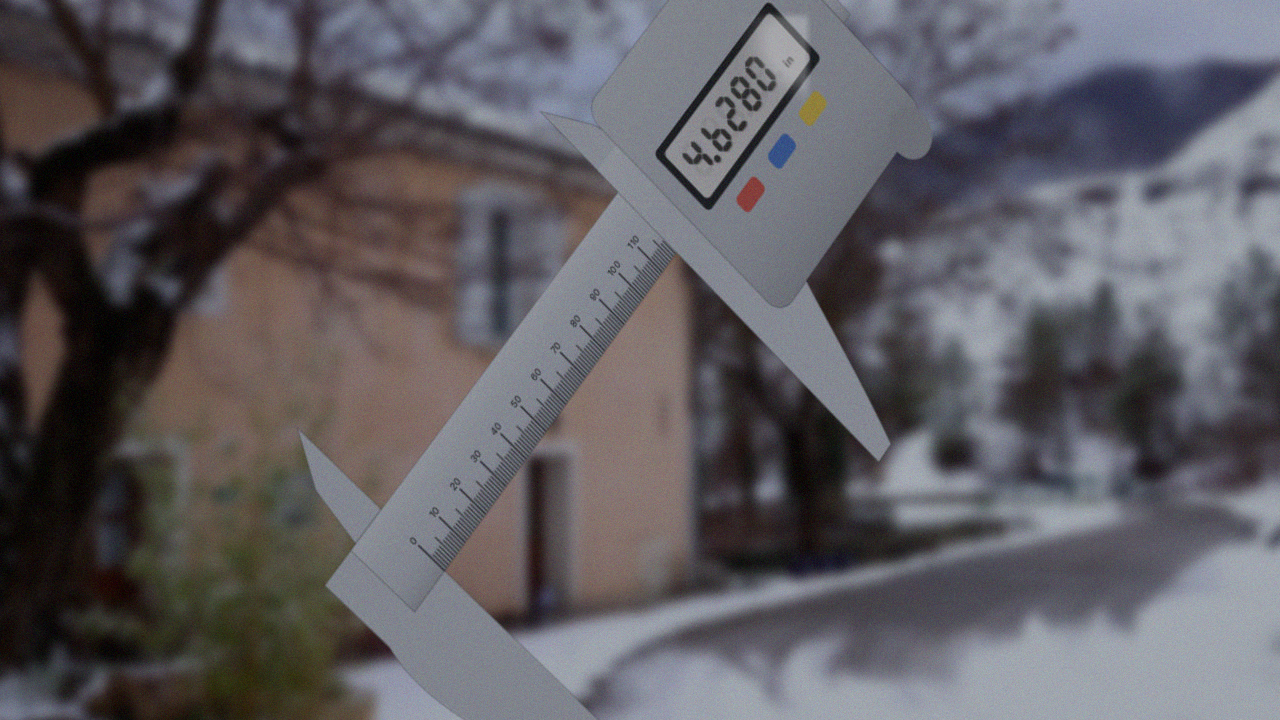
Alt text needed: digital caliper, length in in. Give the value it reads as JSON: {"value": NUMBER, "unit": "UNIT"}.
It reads {"value": 4.6280, "unit": "in"}
